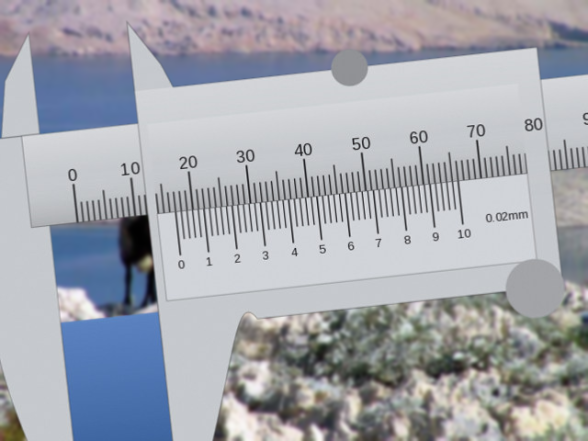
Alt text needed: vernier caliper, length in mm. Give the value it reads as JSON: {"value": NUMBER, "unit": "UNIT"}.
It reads {"value": 17.0, "unit": "mm"}
